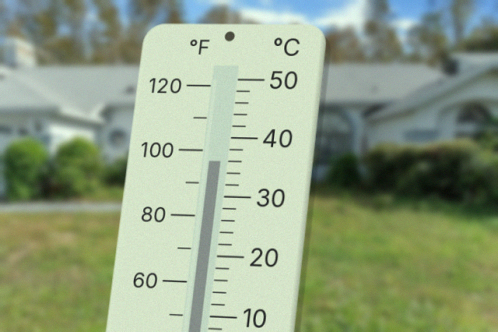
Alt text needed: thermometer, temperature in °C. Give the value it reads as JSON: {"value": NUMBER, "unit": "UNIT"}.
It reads {"value": 36, "unit": "°C"}
